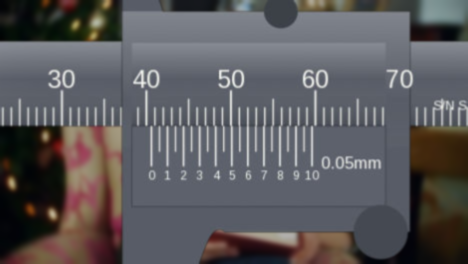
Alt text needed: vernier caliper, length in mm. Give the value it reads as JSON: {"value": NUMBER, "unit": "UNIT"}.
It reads {"value": 40.6, "unit": "mm"}
